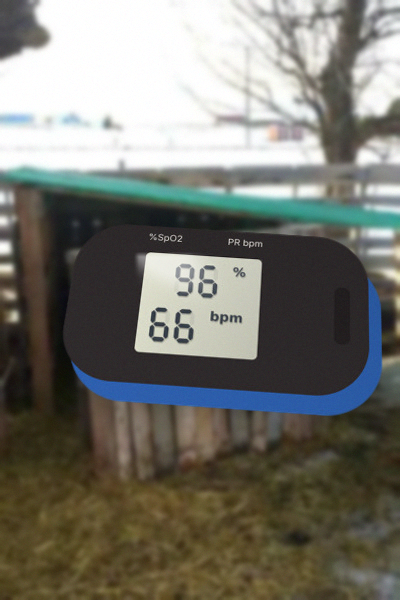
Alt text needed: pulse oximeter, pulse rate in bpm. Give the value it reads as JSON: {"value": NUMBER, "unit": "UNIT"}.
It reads {"value": 66, "unit": "bpm"}
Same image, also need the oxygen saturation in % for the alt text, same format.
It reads {"value": 96, "unit": "%"}
